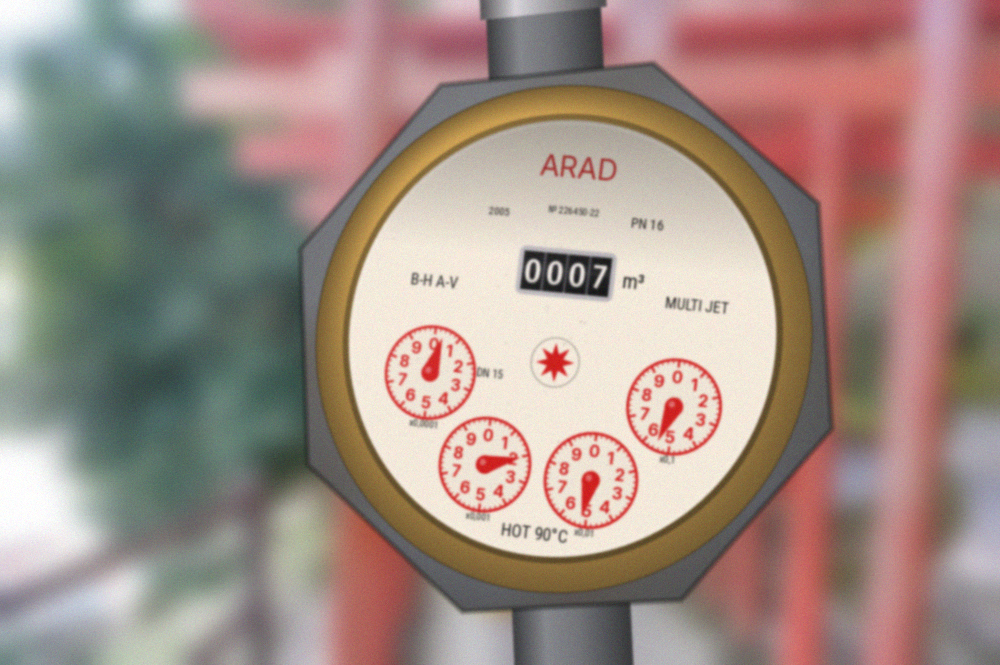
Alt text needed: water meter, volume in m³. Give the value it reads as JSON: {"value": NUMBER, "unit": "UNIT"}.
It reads {"value": 7.5520, "unit": "m³"}
